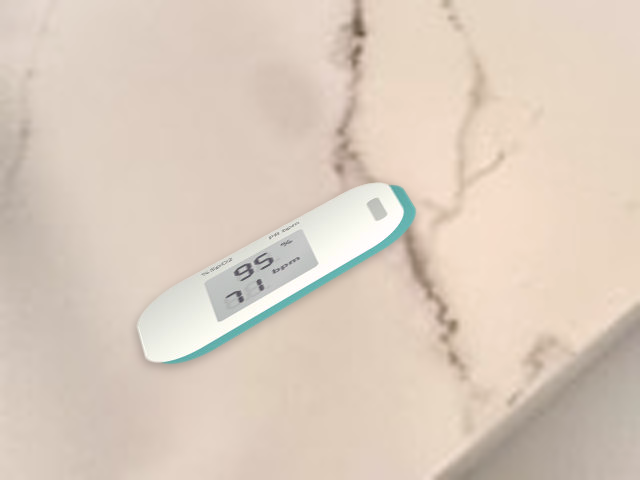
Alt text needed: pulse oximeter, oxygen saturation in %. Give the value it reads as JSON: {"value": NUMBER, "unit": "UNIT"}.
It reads {"value": 95, "unit": "%"}
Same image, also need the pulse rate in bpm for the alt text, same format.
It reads {"value": 71, "unit": "bpm"}
